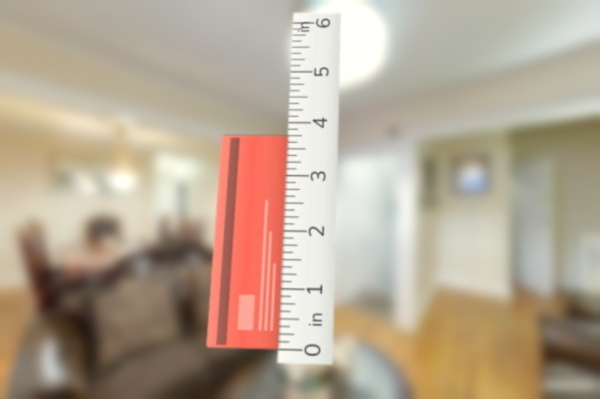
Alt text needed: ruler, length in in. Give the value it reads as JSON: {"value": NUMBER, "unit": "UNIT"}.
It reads {"value": 3.75, "unit": "in"}
